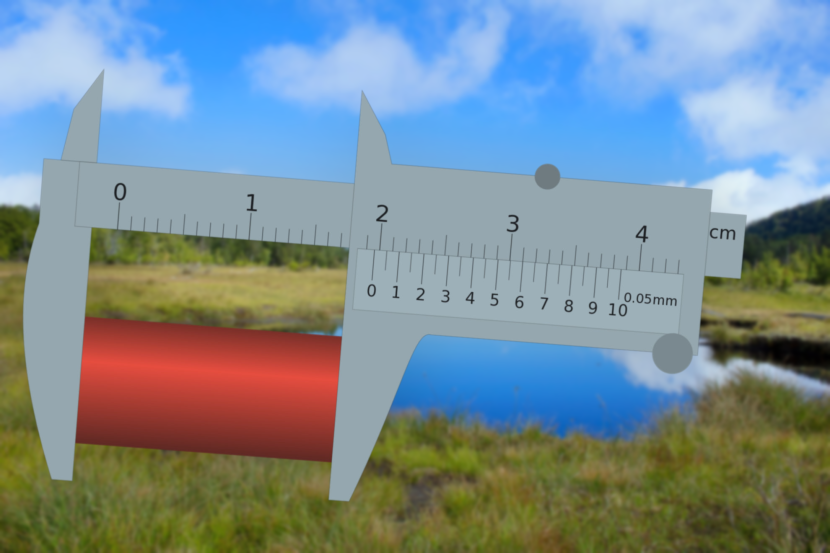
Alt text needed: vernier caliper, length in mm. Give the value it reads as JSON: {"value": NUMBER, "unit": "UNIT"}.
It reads {"value": 19.6, "unit": "mm"}
